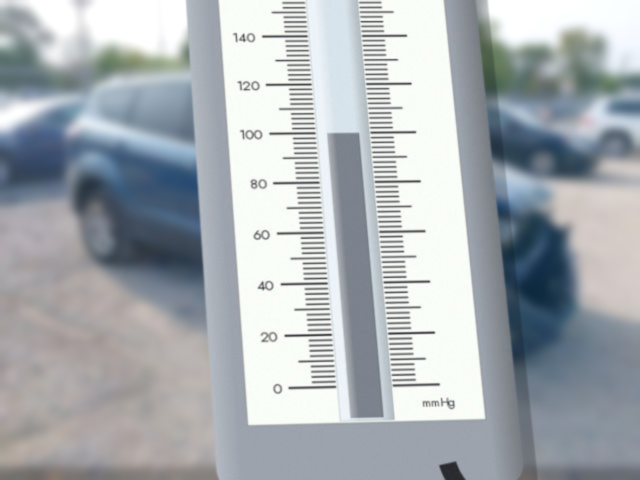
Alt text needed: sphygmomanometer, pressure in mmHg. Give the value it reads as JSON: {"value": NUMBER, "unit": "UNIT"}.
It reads {"value": 100, "unit": "mmHg"}
